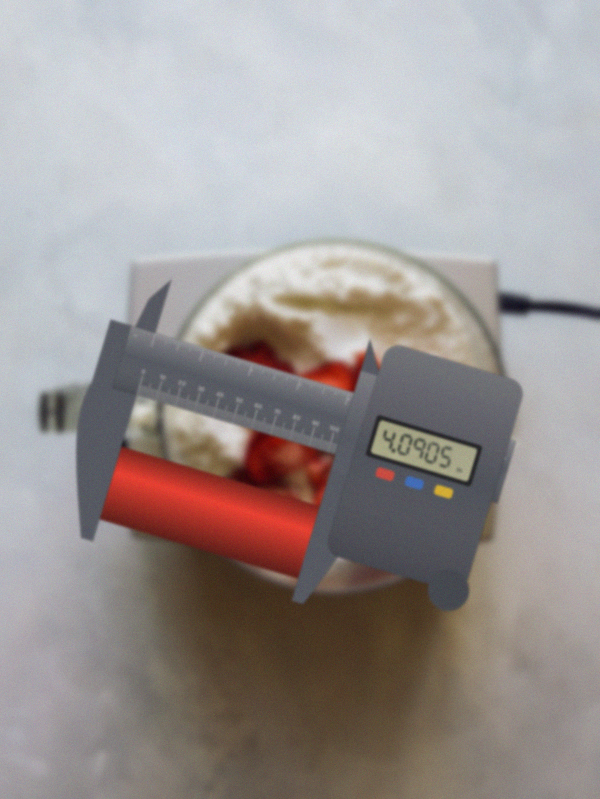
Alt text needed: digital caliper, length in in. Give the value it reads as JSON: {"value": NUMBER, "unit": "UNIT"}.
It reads {"value": 4.0905, "unit": "in"}
